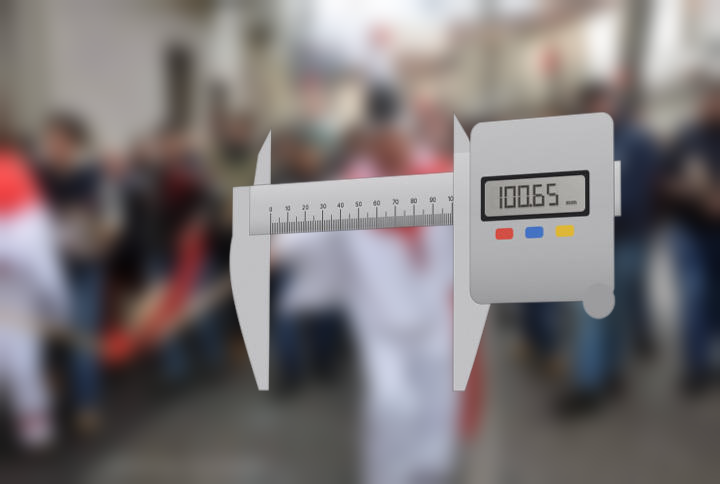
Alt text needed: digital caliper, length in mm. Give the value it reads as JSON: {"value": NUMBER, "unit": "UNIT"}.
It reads {"value": 100.65, "unit": "mm"}
